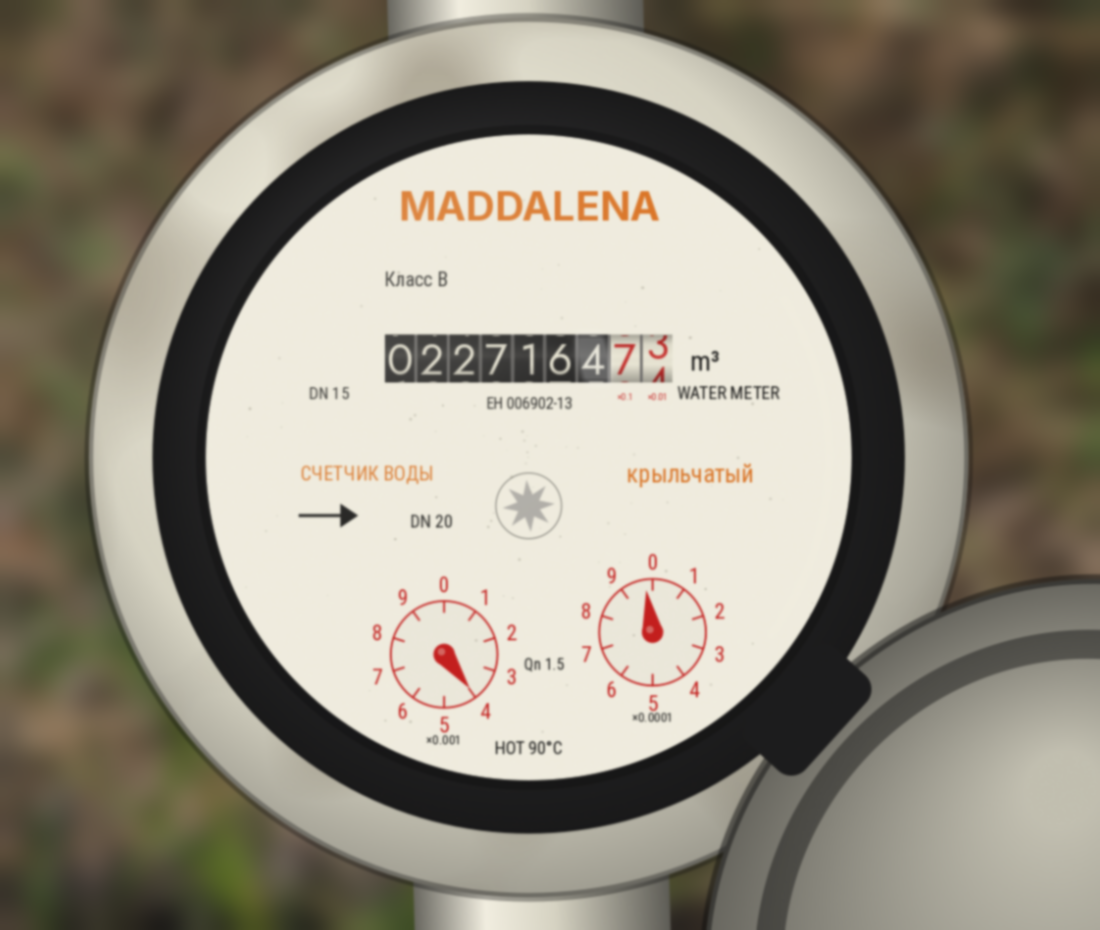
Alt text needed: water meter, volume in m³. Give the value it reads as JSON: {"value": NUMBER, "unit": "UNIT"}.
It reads {"value": 227164.7339, "unit": "m³"}
